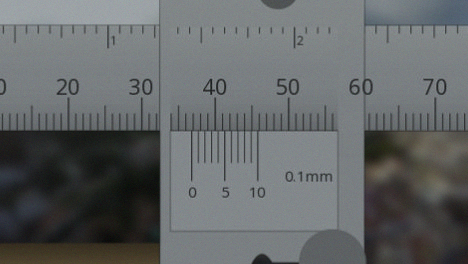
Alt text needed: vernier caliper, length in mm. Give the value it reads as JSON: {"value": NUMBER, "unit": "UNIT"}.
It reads {"value": 36.8, "unit": "mm"}
